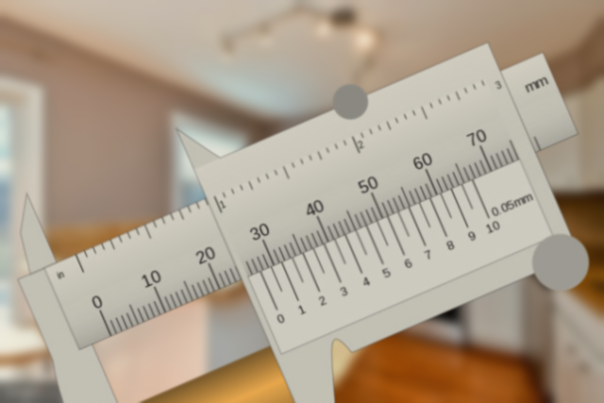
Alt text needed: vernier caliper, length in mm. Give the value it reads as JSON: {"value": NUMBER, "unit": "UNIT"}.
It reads {"value": 27.5, "unit": "mm"}
